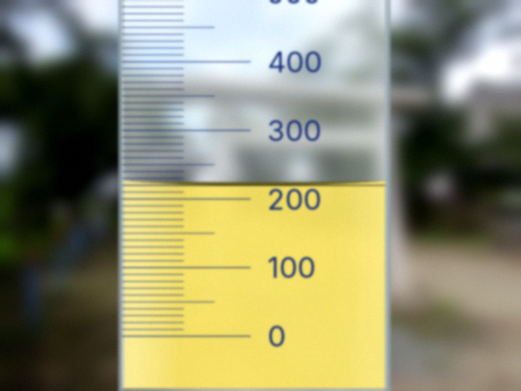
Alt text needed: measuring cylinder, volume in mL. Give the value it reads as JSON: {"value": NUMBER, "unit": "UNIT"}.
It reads {"value": 220, "unit": "mL"}
